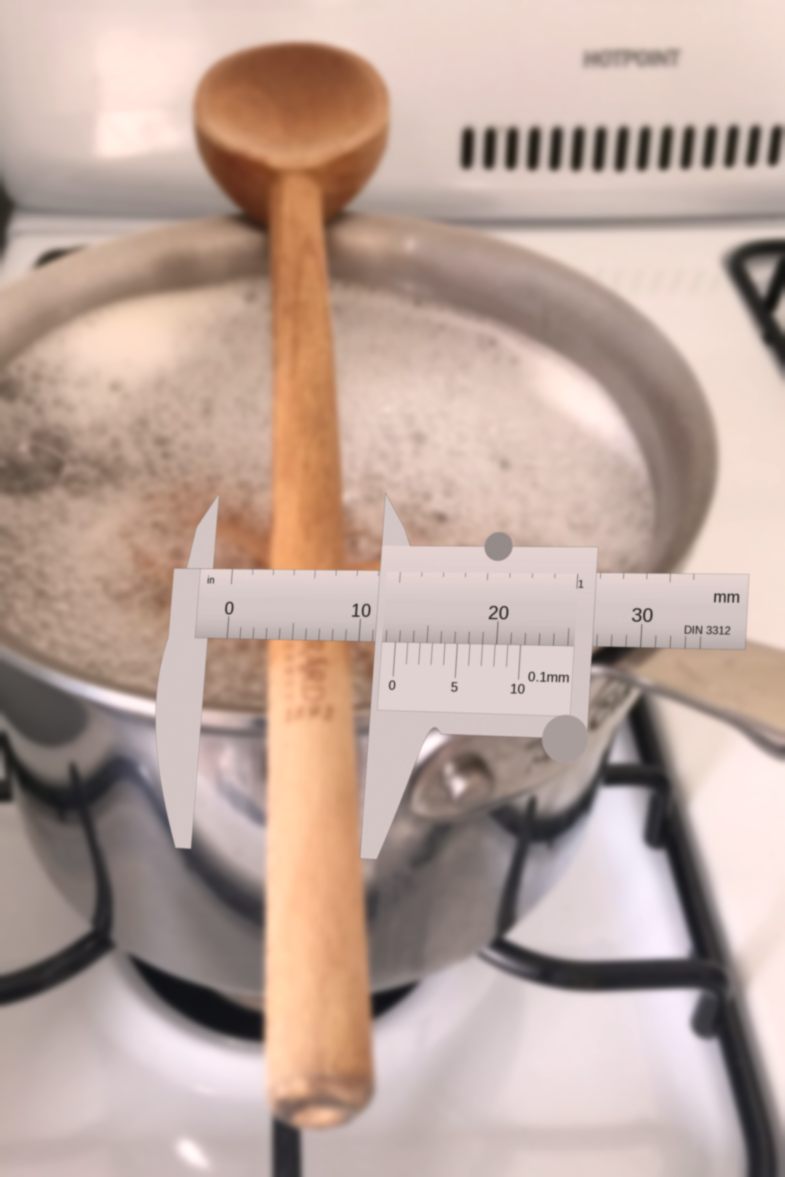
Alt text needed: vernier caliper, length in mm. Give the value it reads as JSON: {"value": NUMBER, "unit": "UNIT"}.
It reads {"value": 12.7, "unit": "mm"}
